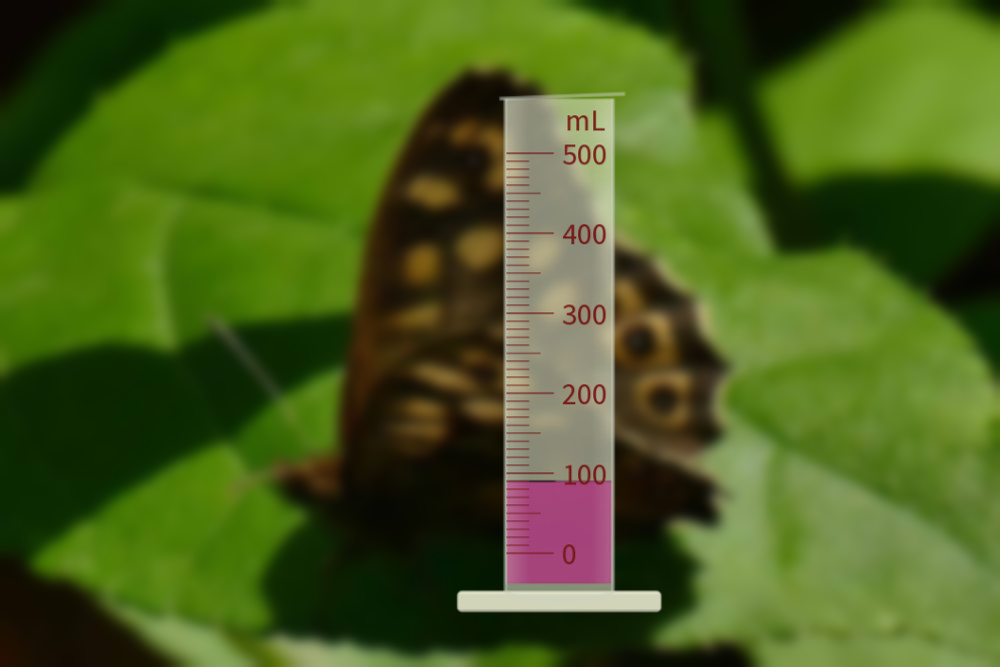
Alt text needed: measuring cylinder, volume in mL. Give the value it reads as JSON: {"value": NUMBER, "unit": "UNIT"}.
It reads {"value": 90, "unit": "mL"}
